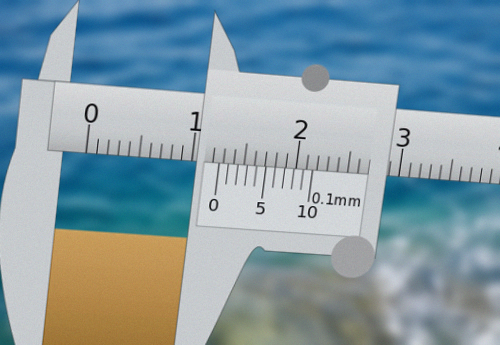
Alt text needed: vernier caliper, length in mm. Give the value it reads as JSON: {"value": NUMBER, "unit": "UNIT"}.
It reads {"value": 12.6, "unit": "mm"}
